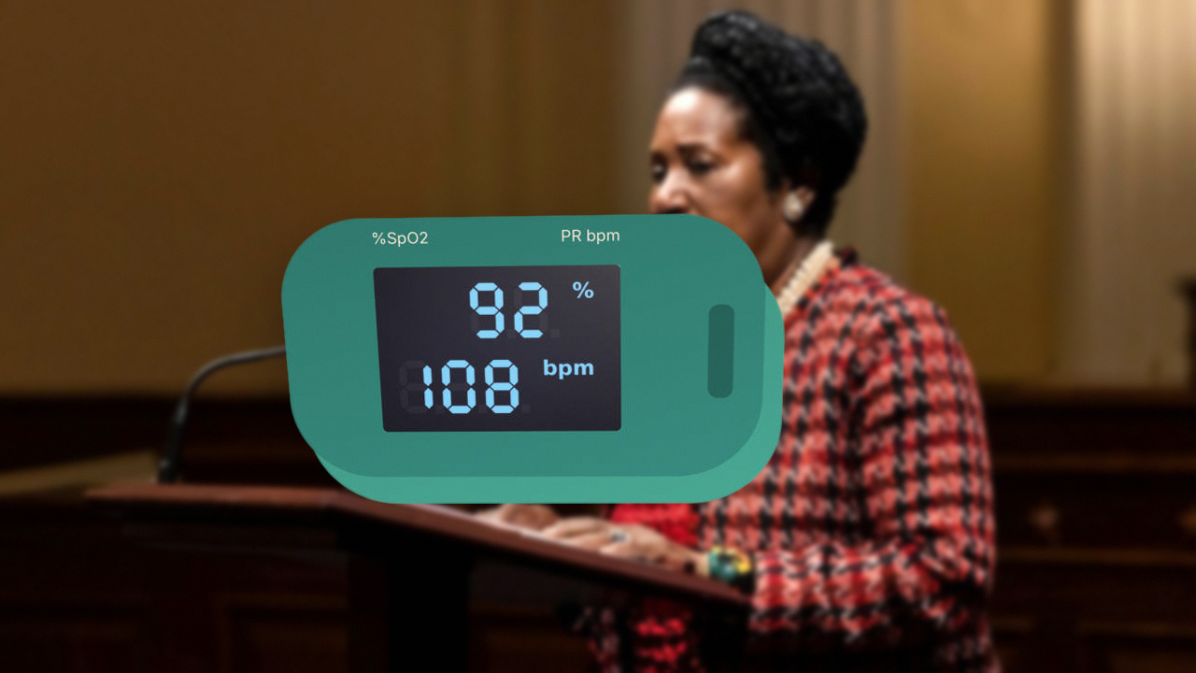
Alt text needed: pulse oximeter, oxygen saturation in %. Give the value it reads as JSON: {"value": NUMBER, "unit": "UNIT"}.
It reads {"value": 92, "unit": "%"}
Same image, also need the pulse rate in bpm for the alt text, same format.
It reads {"value": 108, "unit": "bpm"}
